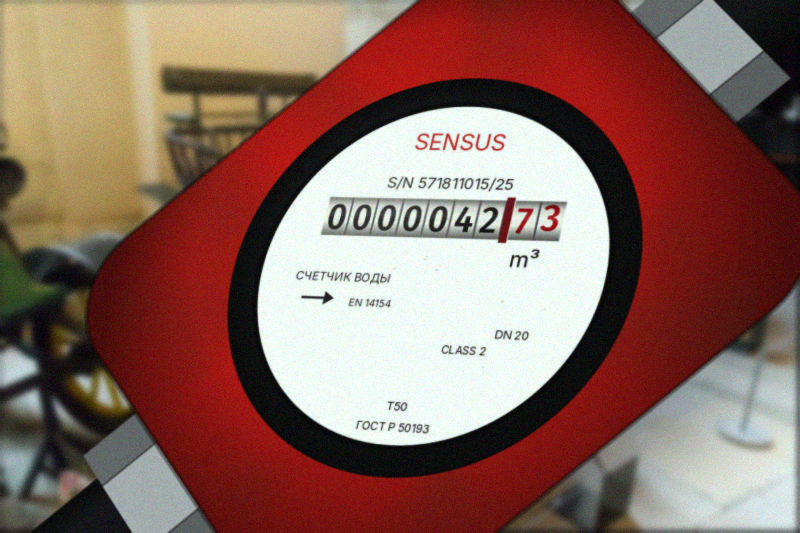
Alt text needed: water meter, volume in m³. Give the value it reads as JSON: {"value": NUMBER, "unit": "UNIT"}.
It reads {"value": 42.73, "unit": "m³"}
